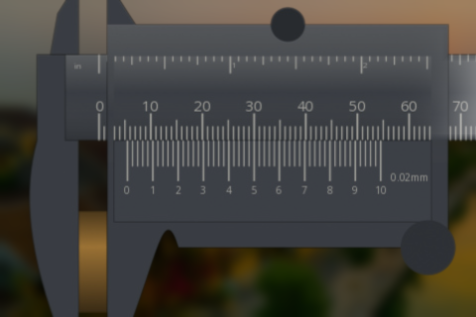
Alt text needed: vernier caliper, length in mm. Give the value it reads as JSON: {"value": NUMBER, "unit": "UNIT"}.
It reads {"value": 5.5, "unit": "mm"}
